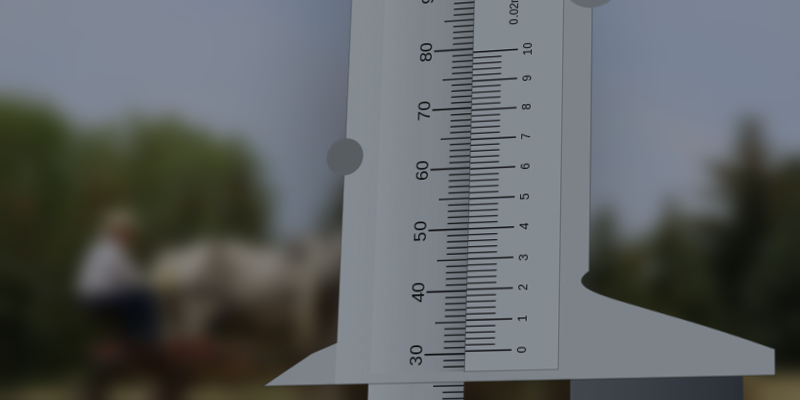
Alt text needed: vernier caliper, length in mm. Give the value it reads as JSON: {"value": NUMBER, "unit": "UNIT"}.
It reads {"value": 30.4, "unit": "mm"}
